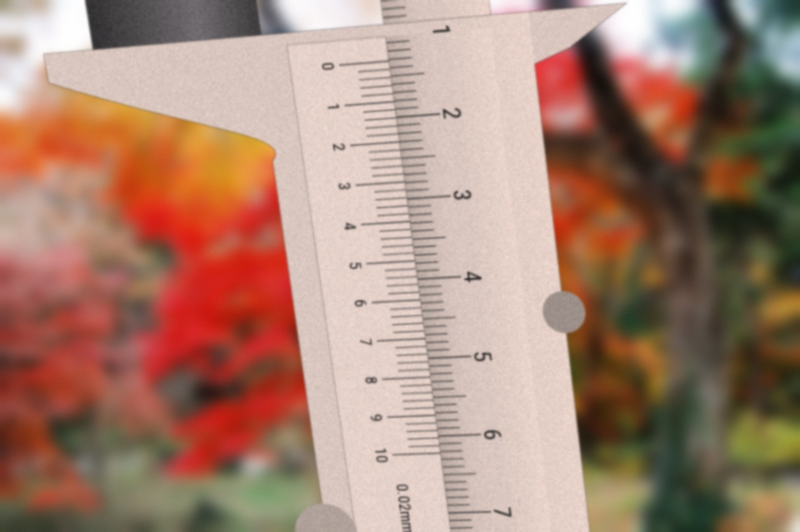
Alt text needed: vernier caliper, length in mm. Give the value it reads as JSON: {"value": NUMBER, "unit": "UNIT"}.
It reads {"value": 13.2, "unit": "mm"}
